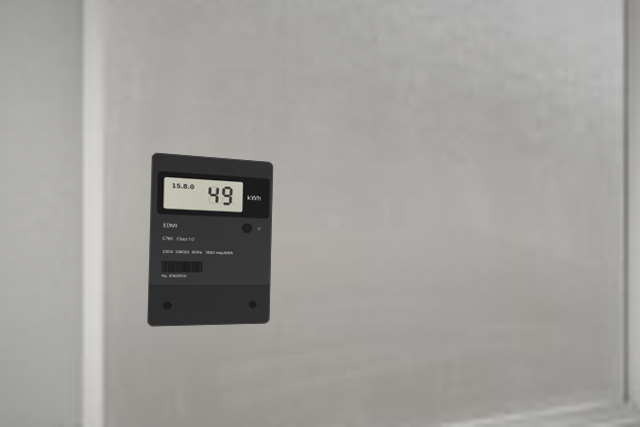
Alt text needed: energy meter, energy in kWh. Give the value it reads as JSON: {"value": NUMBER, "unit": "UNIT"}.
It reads {"value": 49, "unit": "kWh"}
